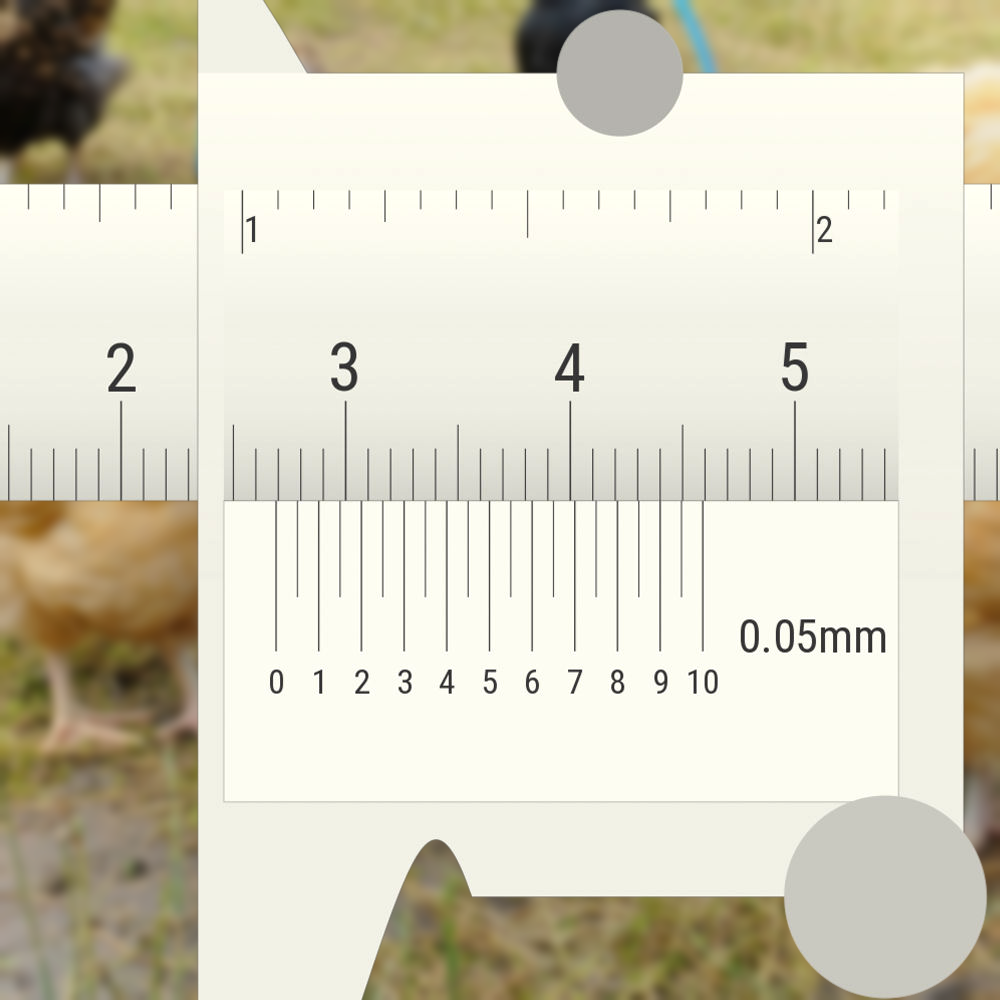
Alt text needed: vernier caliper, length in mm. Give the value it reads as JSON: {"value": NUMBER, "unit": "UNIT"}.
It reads {"value": 26.9, "unit": "mm"}
